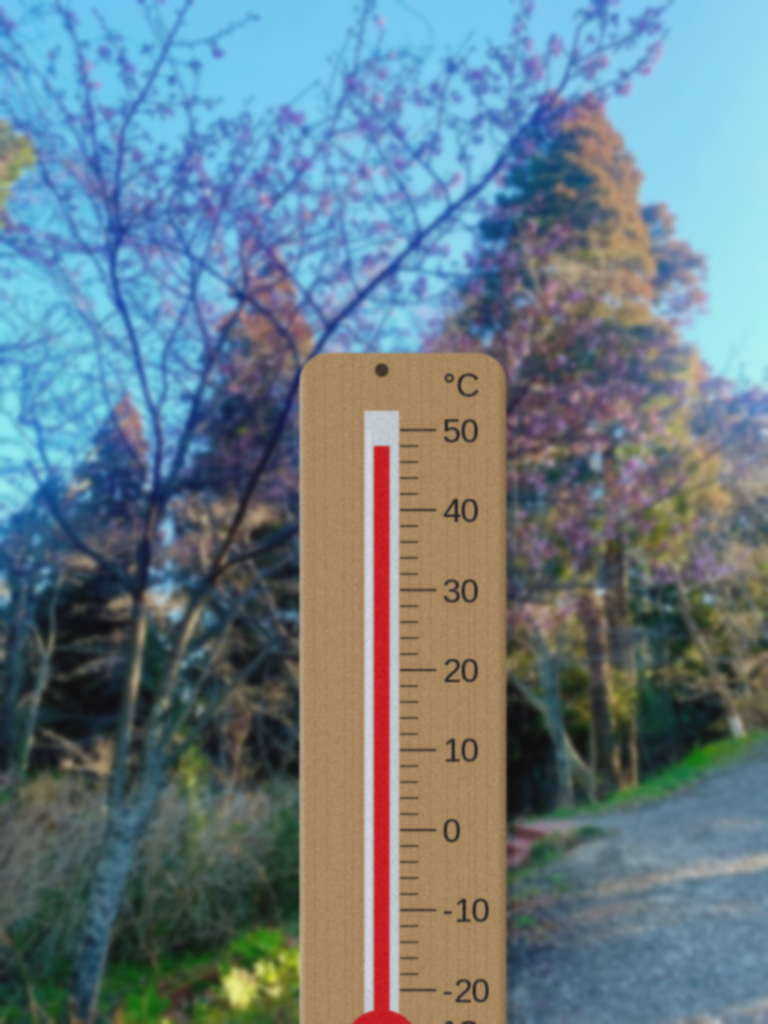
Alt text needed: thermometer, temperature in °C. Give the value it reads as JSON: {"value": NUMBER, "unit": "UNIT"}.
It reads {"value": 48, "unit": "°C"}
